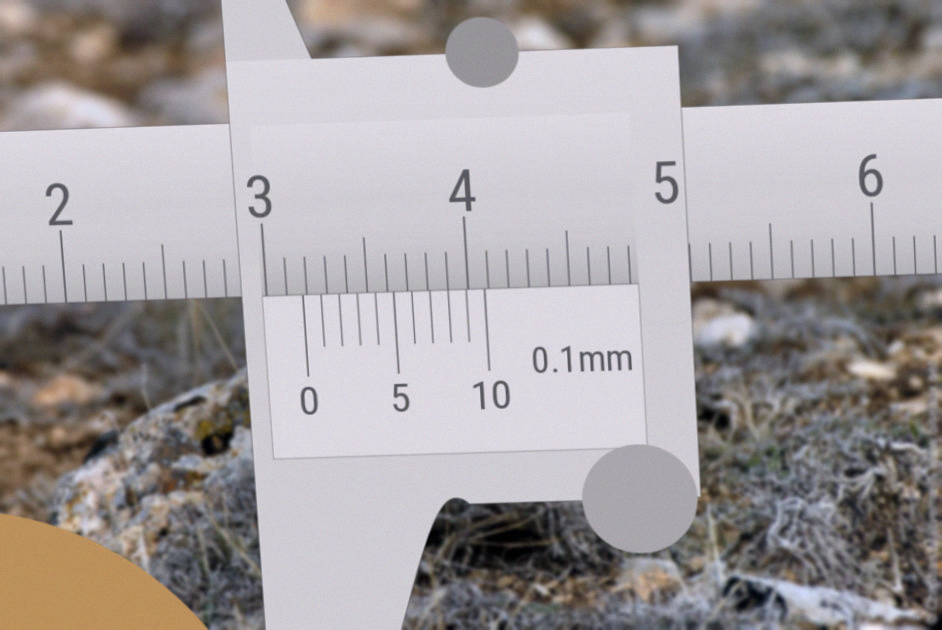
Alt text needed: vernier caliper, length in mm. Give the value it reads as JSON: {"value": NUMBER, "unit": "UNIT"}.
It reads {"value": 31.8, "unit": "mm"}
